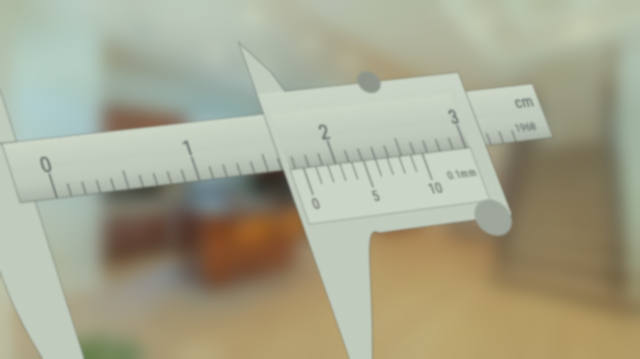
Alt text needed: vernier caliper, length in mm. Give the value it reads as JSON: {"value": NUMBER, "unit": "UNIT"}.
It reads {"value": 17.6, "unit": "mm"}
